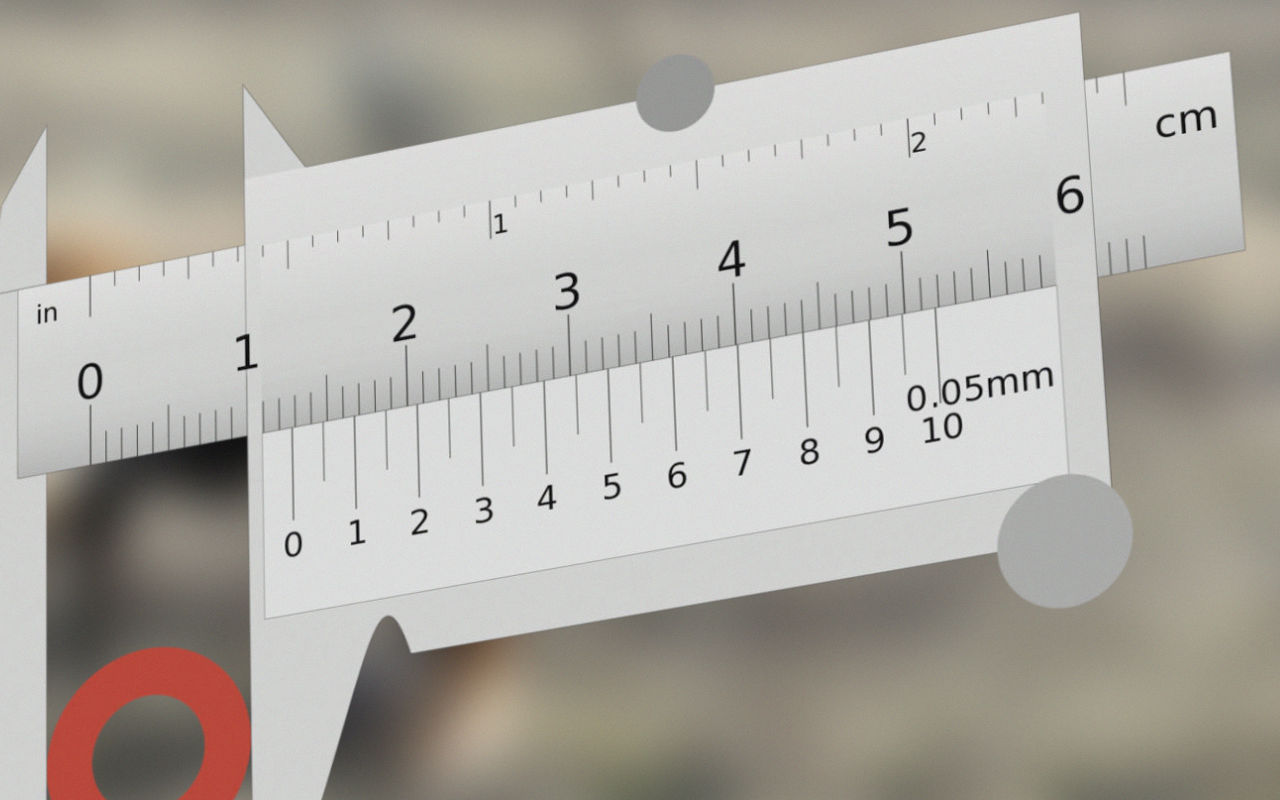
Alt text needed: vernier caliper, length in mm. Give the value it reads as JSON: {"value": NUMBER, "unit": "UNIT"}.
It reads {"value": 12.8, "unit": "mm"}
